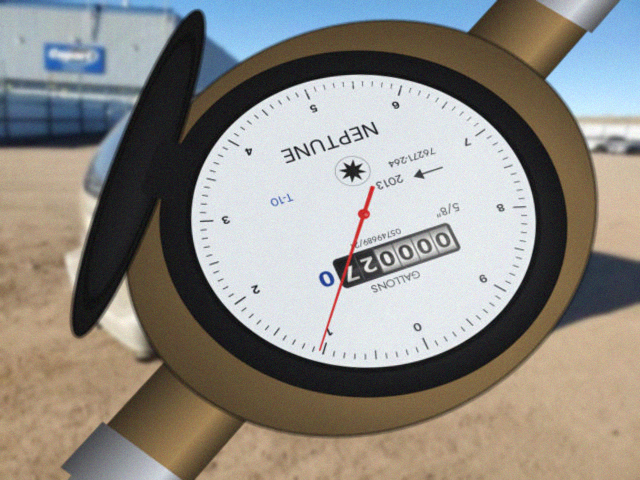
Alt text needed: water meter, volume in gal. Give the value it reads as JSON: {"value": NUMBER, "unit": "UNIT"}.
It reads {"value": 271.0, "unit": "gal"}
